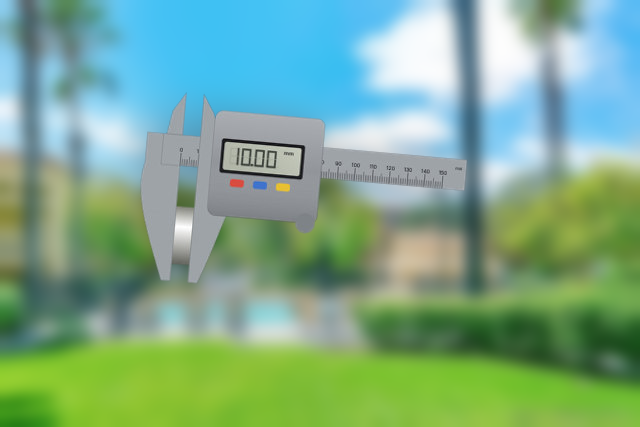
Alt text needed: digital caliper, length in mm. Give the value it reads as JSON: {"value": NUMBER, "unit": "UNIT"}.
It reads {"value": 10.00, "unit": "mm"}
